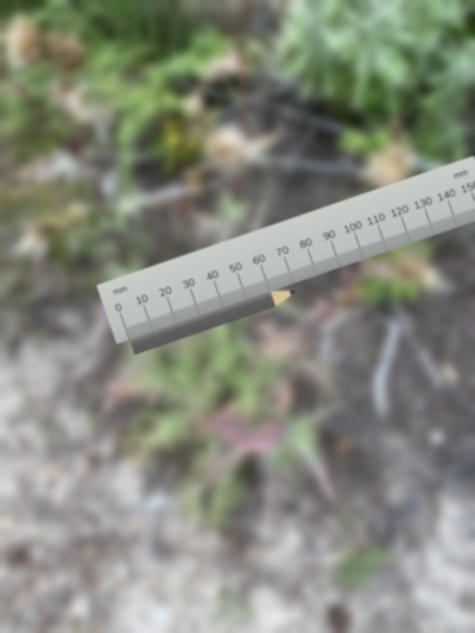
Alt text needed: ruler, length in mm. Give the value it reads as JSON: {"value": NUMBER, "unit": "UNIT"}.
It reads {"value": 70, "unit": "mm"}
